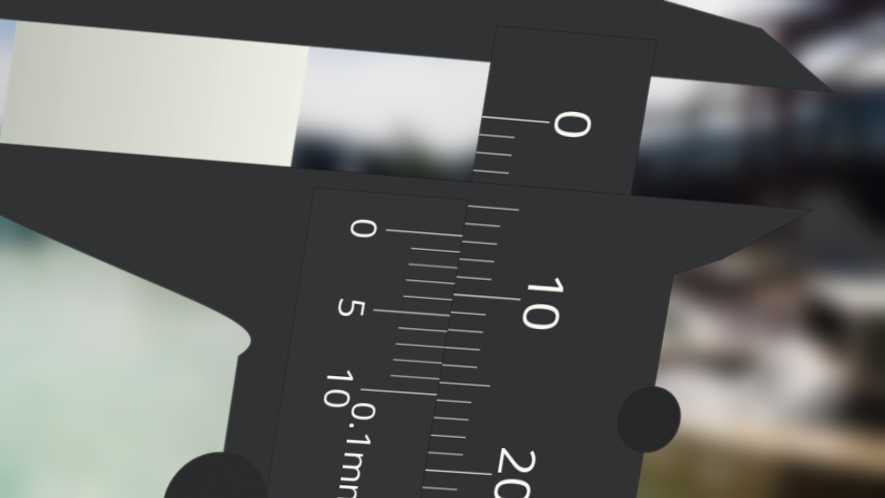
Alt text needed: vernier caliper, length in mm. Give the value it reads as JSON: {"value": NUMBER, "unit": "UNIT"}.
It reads {"value": 6.7, "unit": "mm"}
